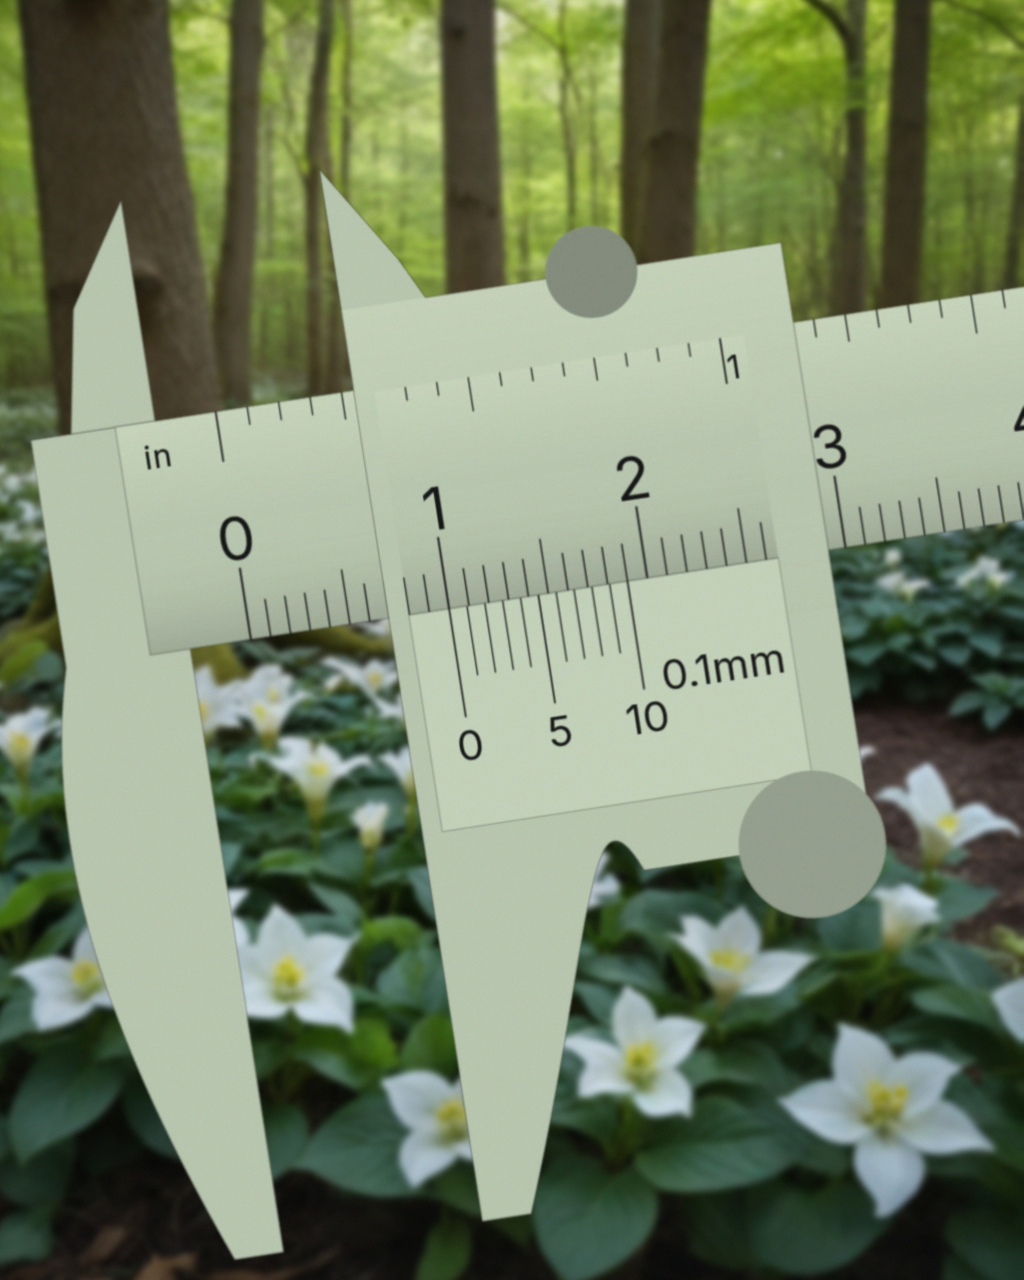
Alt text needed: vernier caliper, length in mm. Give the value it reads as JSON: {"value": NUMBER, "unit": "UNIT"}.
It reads {"value": 10.0, "unit": "mm"}
